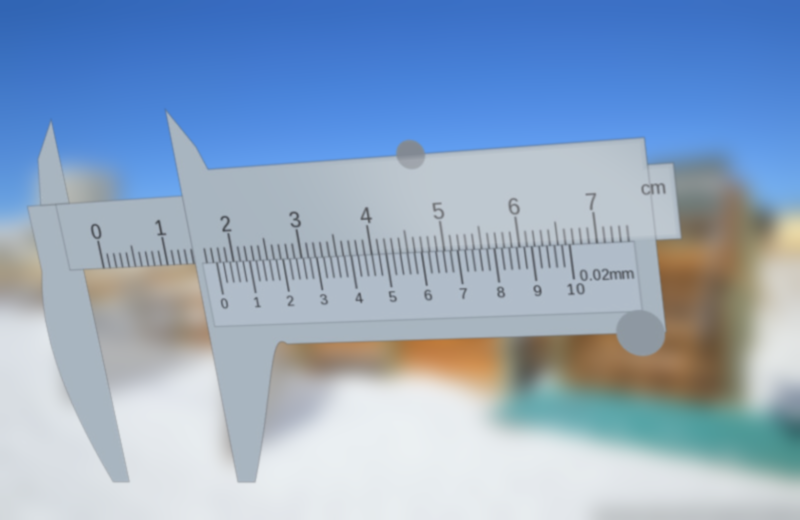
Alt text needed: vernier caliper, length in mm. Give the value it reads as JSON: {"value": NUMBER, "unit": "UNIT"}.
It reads {"value": 17.5, "unit": "mm"}
